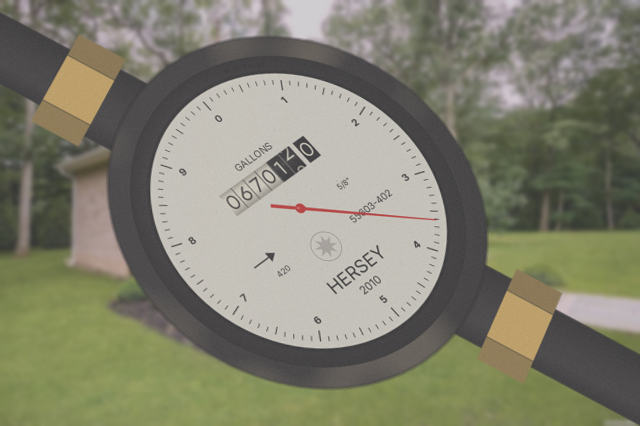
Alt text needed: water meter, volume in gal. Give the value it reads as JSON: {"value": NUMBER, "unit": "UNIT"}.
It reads {"value": 670123.6, "unit": "gal"}
